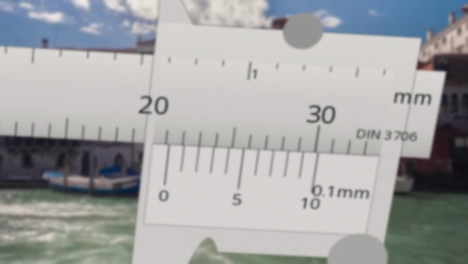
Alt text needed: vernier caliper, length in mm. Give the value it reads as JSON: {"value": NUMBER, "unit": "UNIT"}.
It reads {"value": 21.2, "unit": "mm"}
